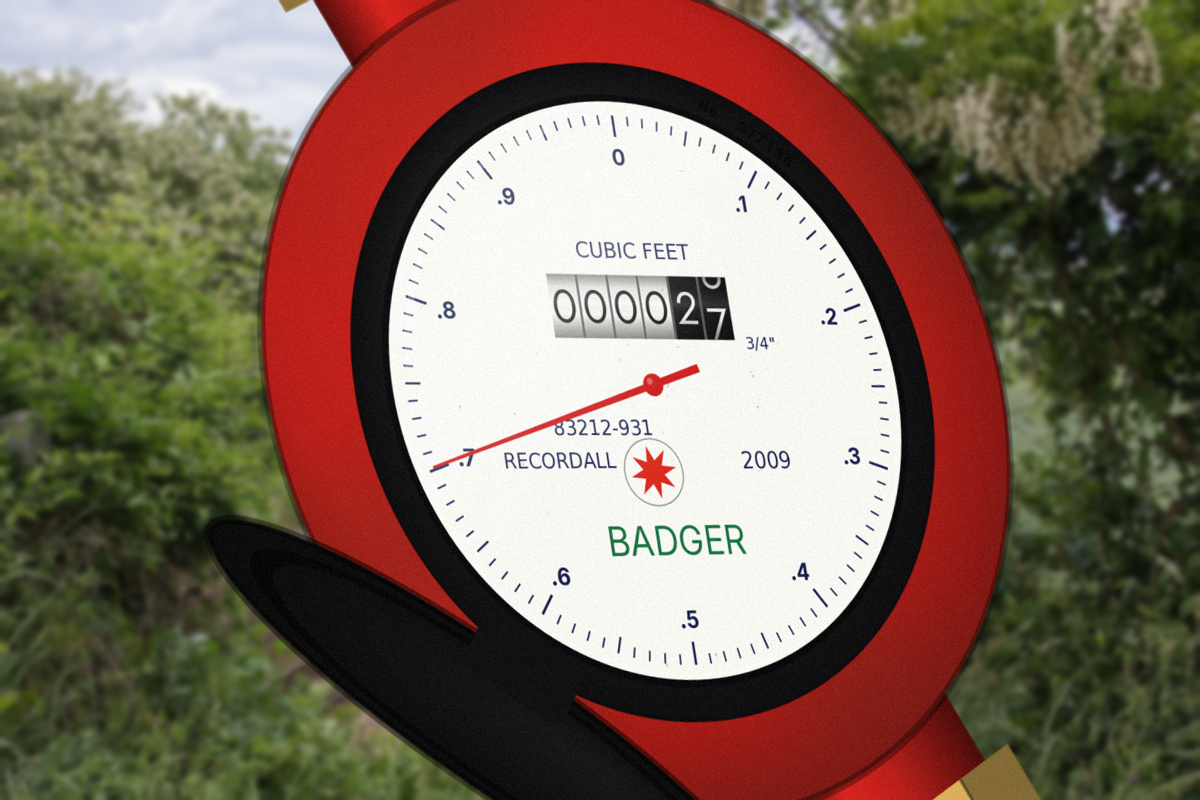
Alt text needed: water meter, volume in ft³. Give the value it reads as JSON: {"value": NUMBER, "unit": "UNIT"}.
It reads {"value": 26.70, "unit": "ft³"}
